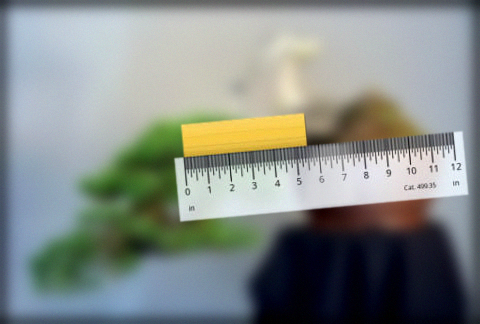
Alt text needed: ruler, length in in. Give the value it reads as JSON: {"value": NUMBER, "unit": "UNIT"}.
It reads {"value": 5.5, "unit": "in"}
